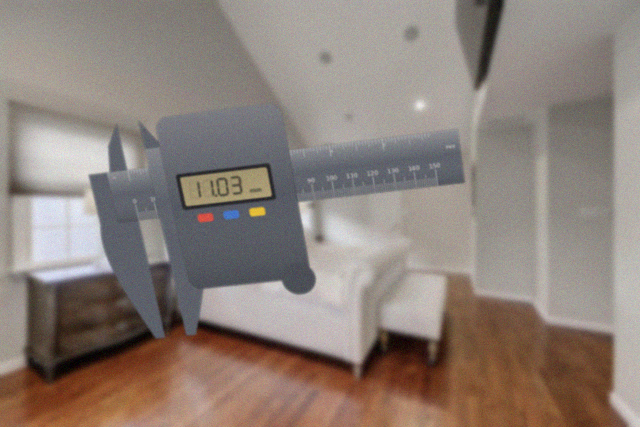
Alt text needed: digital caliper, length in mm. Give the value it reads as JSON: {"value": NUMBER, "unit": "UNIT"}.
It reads {"value": 11.03, "unit": "mm"}
